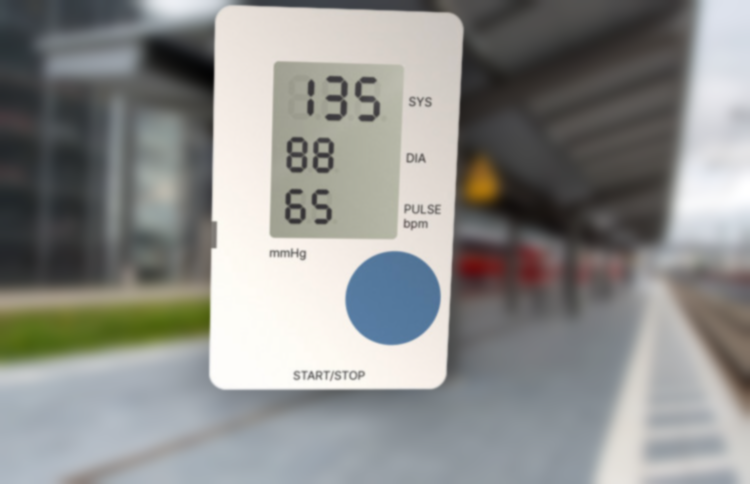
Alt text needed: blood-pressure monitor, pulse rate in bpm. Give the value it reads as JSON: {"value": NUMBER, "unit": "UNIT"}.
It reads {"value": 65, "unit": "bpm"}
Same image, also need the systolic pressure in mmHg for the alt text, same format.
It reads {"value": 135, "unit": "mmHg"}
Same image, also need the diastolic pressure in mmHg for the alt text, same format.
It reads {"value": 88, "unit": "mmHg"}
